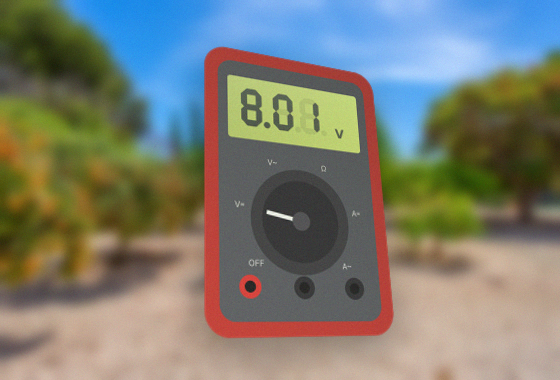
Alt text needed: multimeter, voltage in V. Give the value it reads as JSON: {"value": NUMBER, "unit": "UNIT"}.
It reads {"value": 8.01, "unit": "V"}
